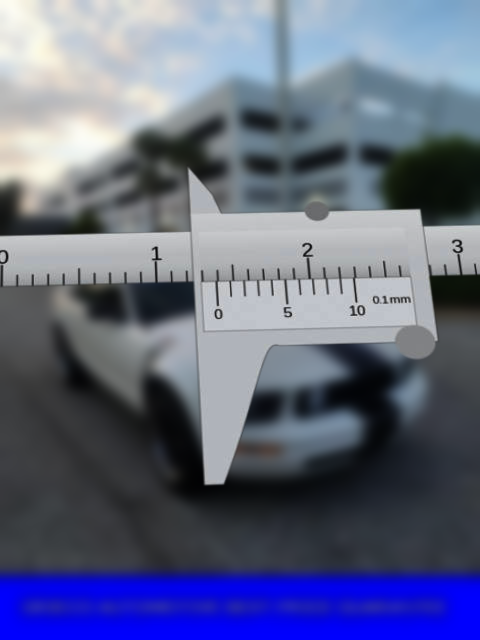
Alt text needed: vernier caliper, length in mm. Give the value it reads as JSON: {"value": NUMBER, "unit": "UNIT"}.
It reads {"value": 13.9, "unit": "mm"}
